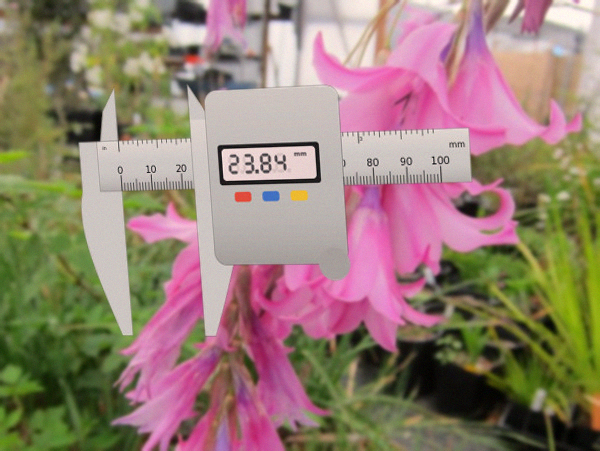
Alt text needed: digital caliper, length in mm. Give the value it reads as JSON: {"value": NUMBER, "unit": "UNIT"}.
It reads {"value": 23.84, "unit": "mm"}
